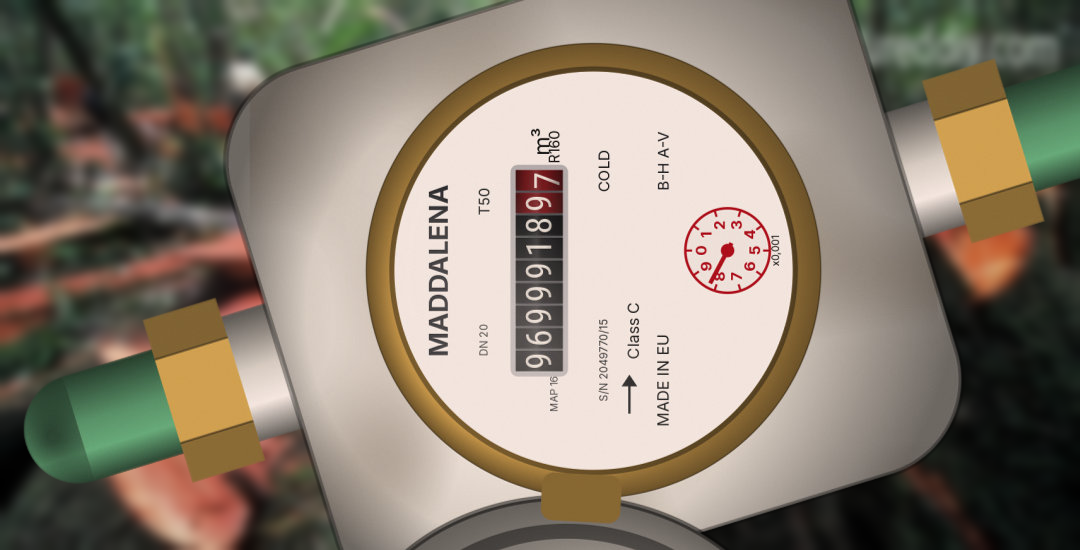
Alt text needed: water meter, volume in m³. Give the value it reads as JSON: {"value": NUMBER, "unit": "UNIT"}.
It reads {"value": 9699918.968, "unit": "m³"}
